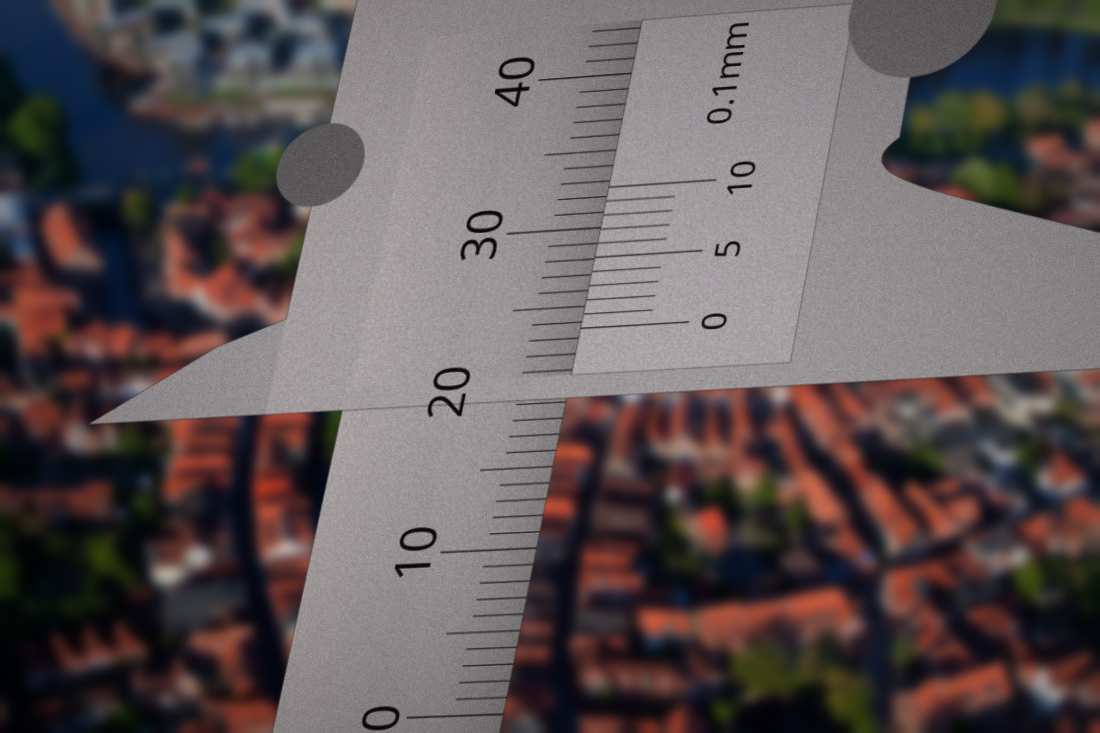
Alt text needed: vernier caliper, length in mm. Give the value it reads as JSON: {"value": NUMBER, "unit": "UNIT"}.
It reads {"value": 23.6, "unit": "mm"}
